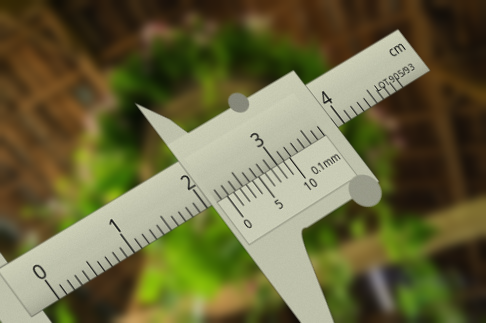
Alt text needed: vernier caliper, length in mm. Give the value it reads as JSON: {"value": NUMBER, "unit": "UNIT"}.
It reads {"value": 22.8, "unit": "mm"}
